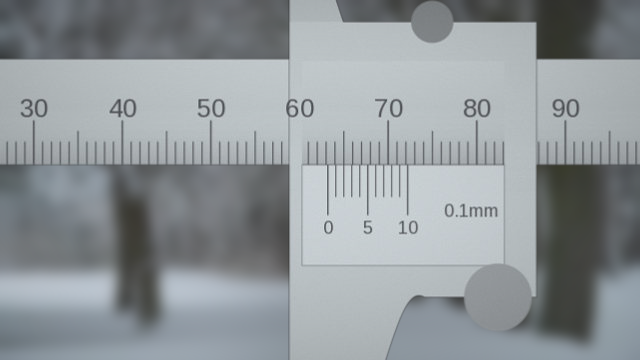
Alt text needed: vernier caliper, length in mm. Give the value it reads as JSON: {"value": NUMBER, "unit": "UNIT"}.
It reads {"value": 63.2, "unit": "mm"}
